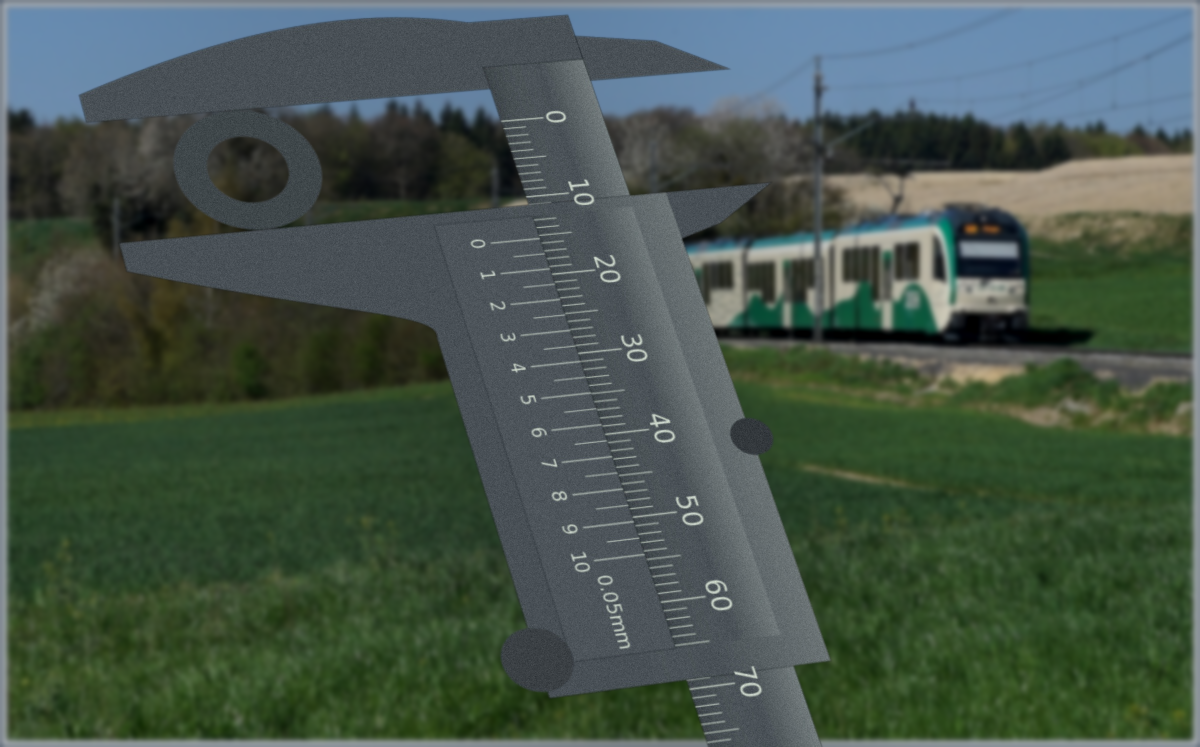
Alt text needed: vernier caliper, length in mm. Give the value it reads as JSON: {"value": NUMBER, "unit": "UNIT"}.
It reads {"value": 15.4, "unit": "mm"}
